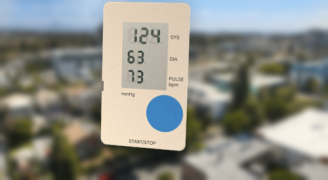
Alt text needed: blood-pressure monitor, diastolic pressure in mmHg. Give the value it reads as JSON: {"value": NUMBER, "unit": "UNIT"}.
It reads {"value": 63, "unit": "mmHg"}
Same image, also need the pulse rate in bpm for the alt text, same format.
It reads {"value": 73, "unit": "bpm"}
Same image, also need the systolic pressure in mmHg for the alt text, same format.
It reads {"value": 124, "unit": "mmHg"}
